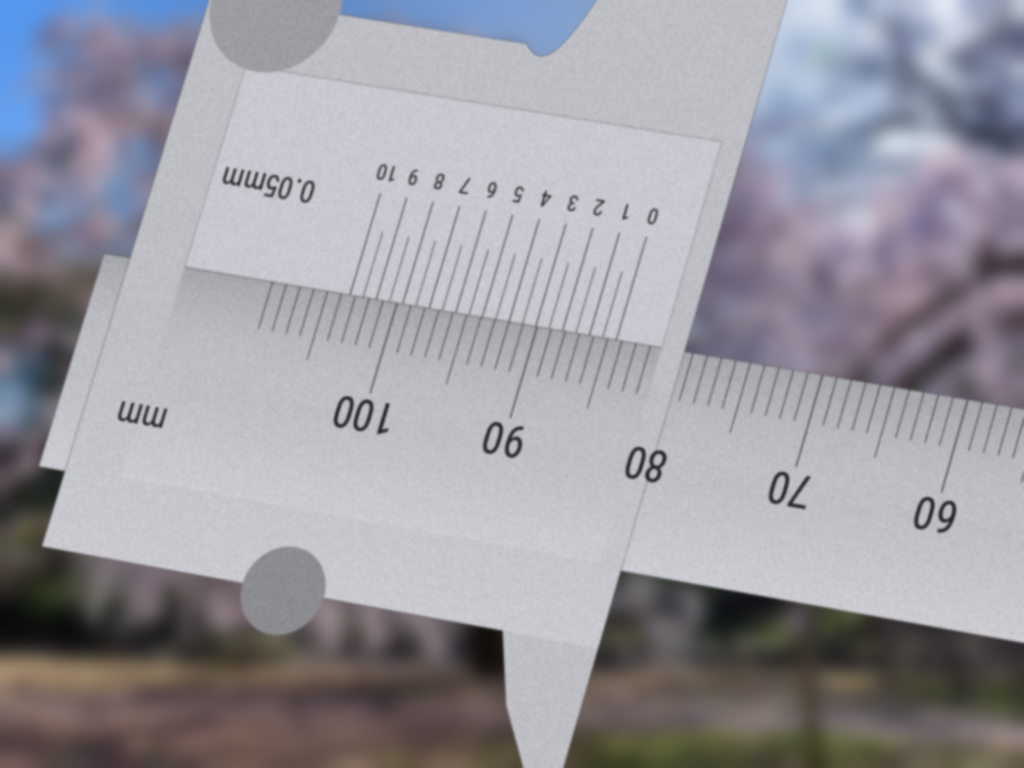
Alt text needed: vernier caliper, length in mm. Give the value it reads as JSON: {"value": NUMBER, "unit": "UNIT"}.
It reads {"value": 84.4, "unit": "mm"}
